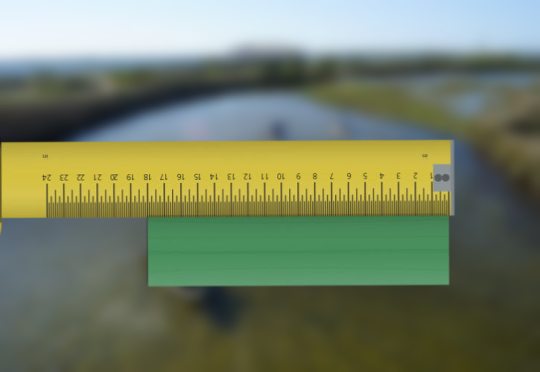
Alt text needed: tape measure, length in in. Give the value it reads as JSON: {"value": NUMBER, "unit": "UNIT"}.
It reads {"value": 18, "unit": "in"}
